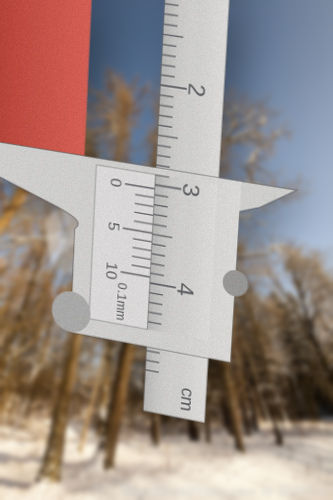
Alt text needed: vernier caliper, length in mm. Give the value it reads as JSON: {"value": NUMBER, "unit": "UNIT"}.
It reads {"value": 30.4, "unit": "mm"}
